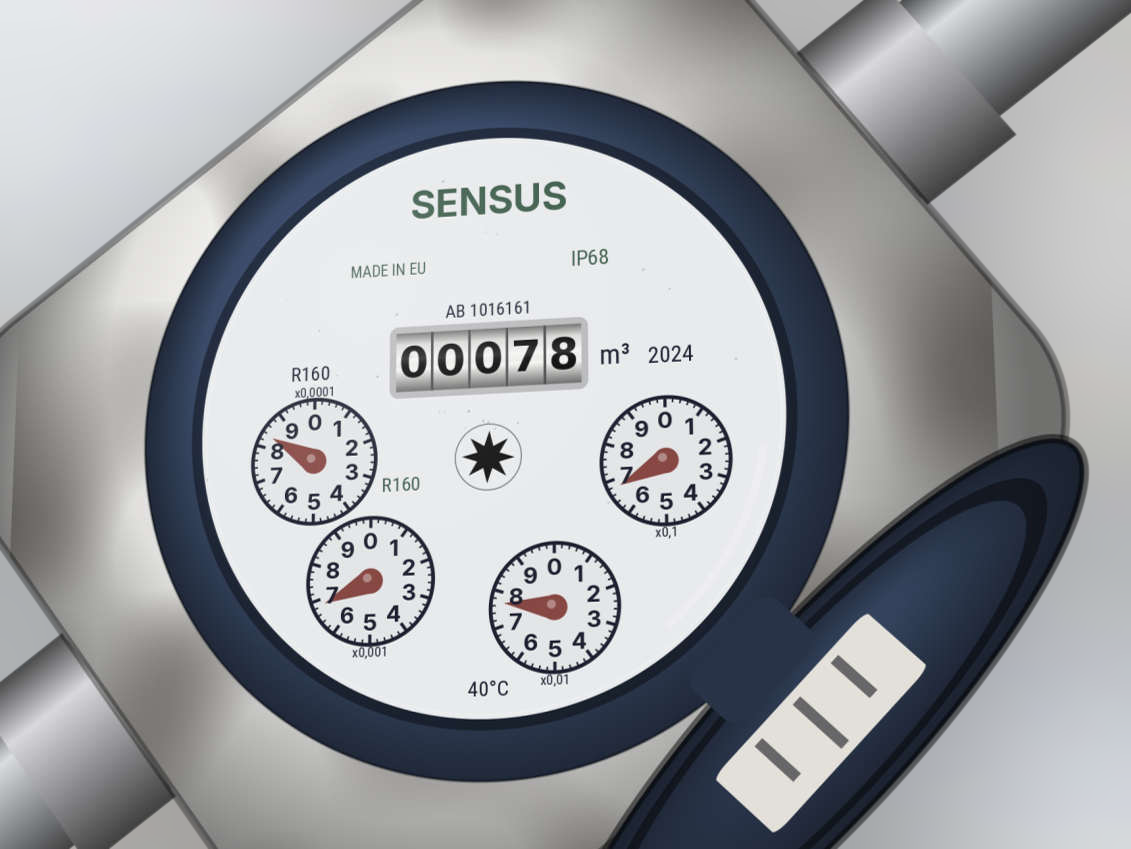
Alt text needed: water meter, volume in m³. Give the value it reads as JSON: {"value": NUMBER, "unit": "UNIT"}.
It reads {"value": 78.6768, "unit": "m³"}
